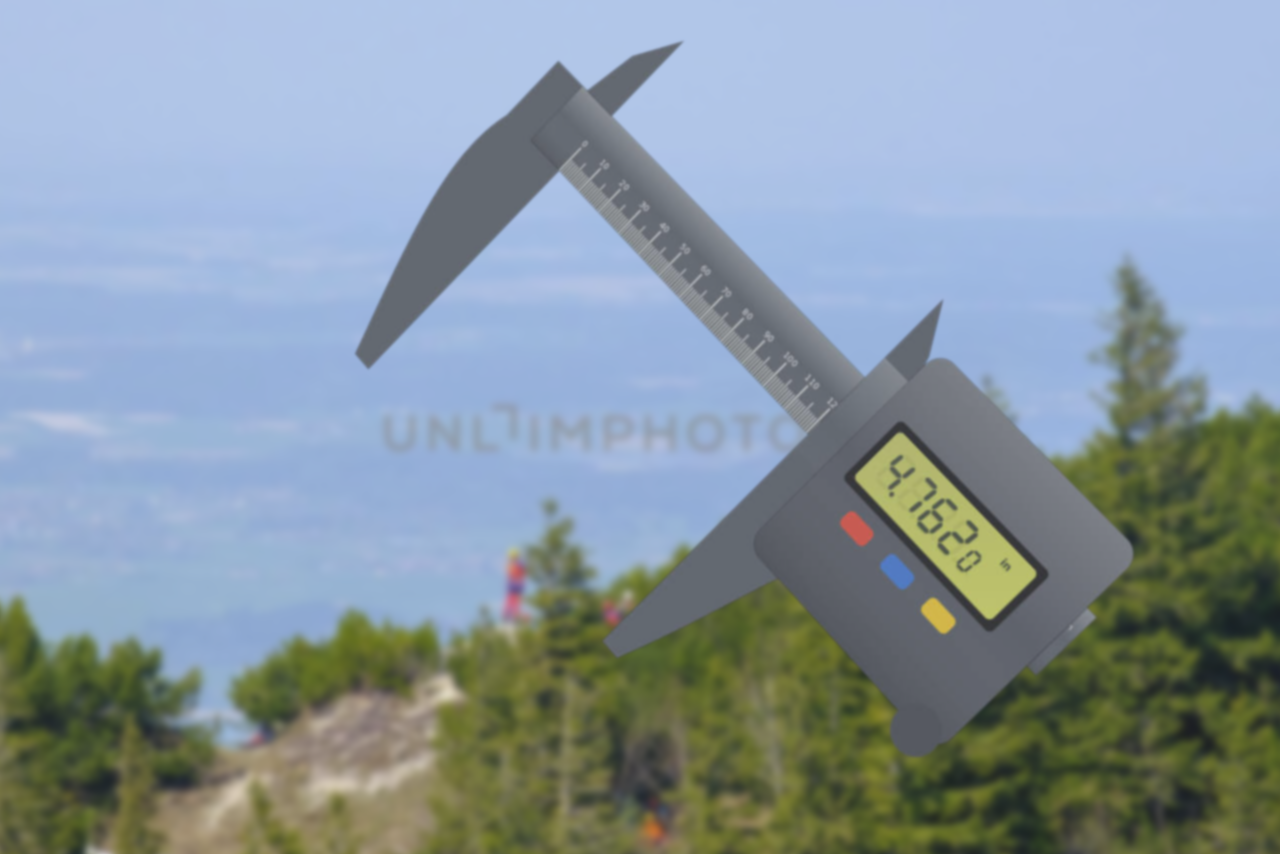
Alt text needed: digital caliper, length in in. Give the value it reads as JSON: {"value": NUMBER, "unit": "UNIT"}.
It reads {"value": 4.7620, "unit": "in"}
